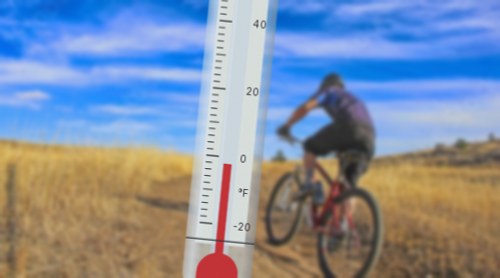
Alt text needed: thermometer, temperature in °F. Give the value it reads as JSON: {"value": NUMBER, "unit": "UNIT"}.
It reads {"value": -2, "unit": "°F"}
